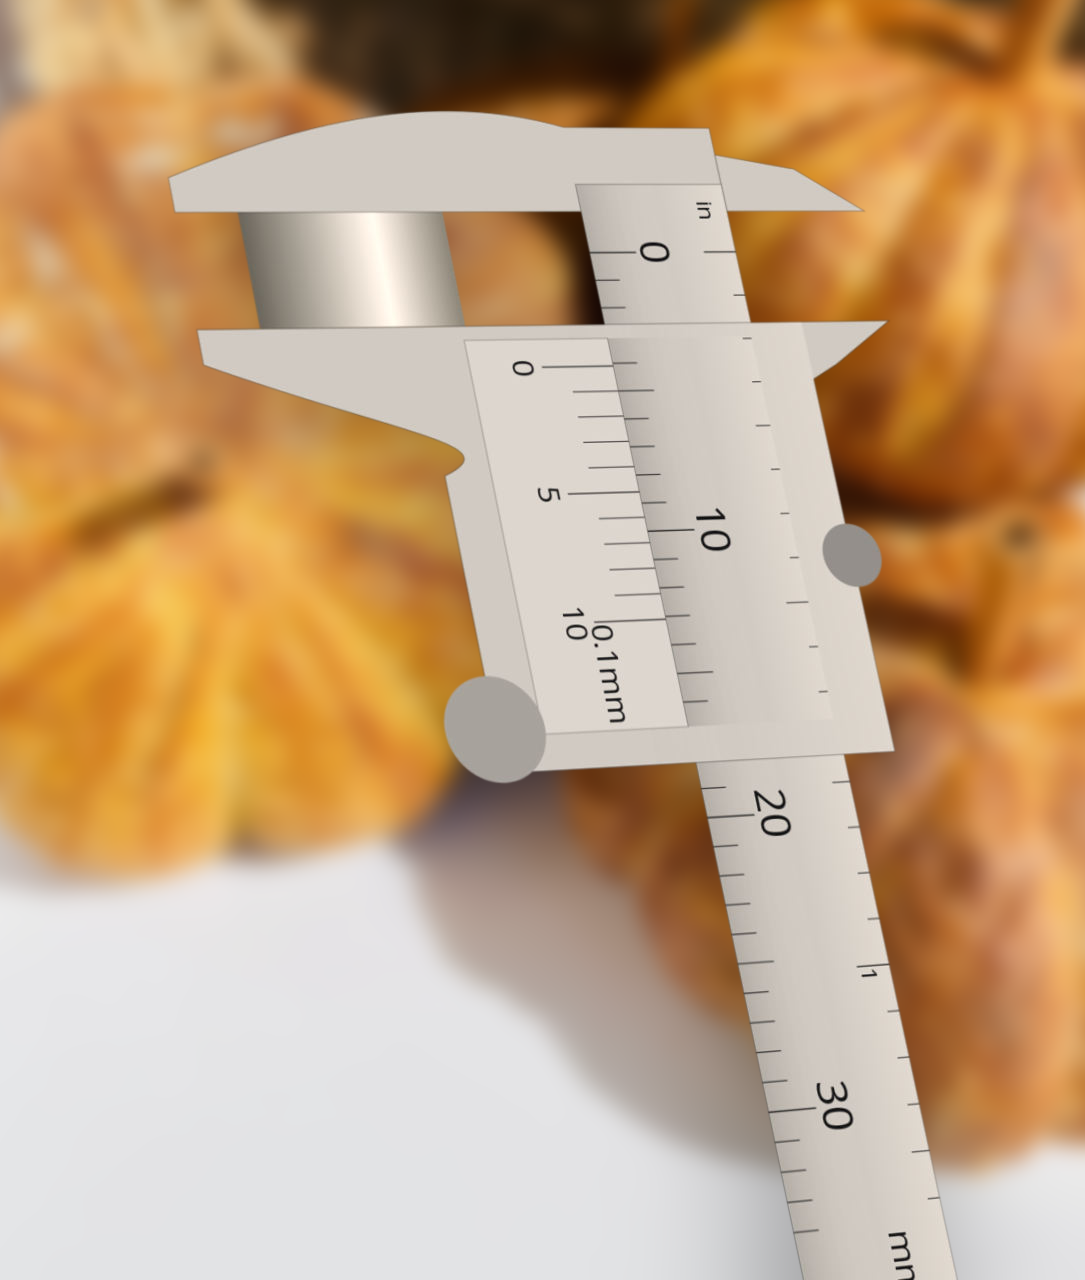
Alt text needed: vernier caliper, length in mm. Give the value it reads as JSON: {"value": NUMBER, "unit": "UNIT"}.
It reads {"value": 4.1, "unit": "mm"}
